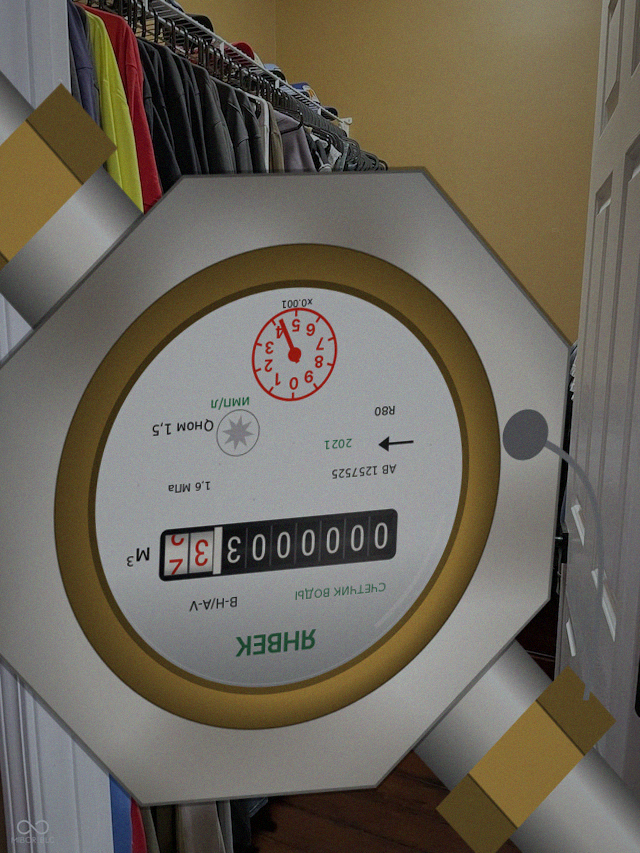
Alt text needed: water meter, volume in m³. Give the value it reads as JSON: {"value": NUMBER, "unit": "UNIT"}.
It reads {"value": 3.324, "unit": "m³"}
